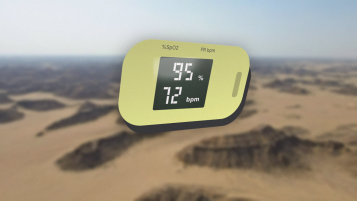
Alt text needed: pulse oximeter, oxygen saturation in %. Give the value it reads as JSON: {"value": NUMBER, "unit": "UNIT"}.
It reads {"value": 95, "unit": "%"}
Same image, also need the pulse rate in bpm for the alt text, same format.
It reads {"value": 72, "unit": "bpm"}
